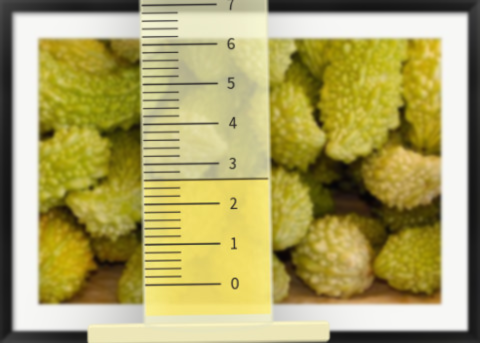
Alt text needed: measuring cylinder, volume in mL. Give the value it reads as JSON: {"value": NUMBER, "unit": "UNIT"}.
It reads {"value": 2.6, "unit": "mL"}
